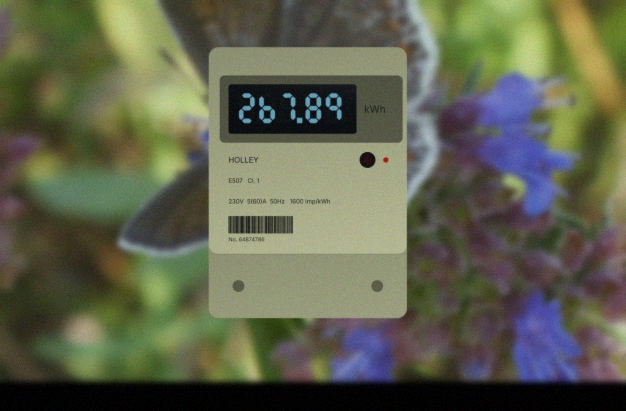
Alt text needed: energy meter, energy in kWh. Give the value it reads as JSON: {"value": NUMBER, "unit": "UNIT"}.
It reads {"value": 267.89, "unit": "kWh"}
